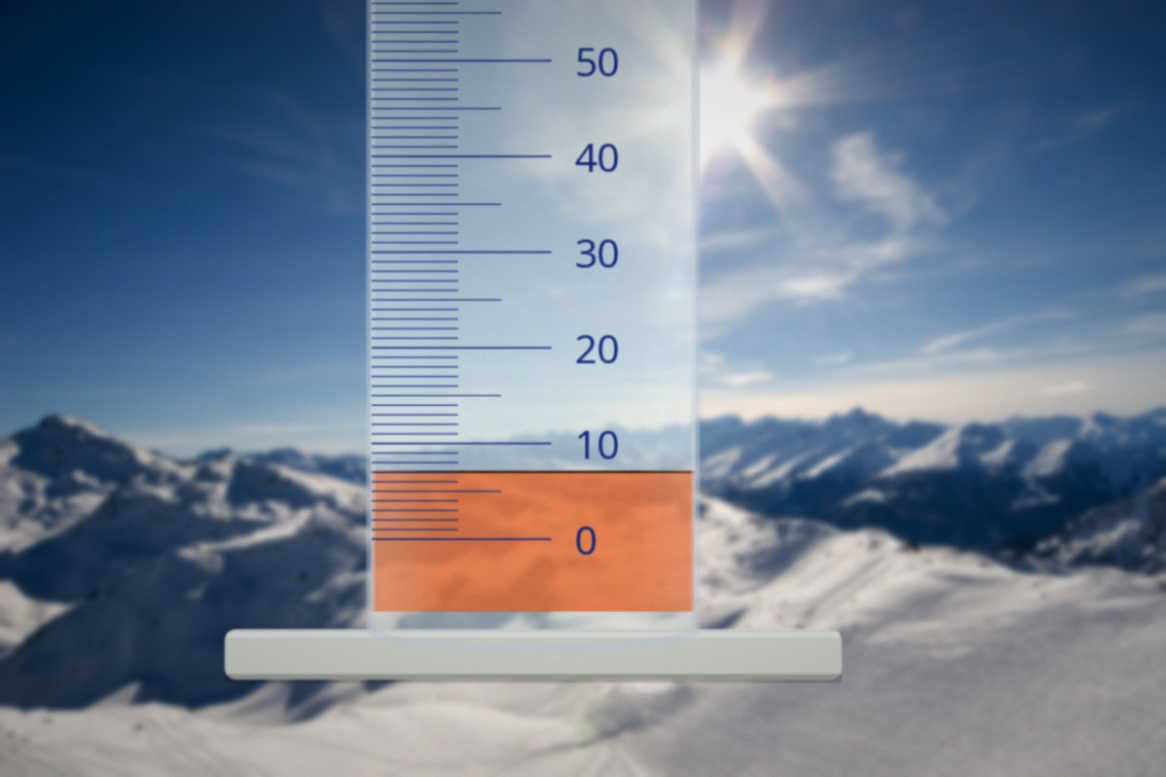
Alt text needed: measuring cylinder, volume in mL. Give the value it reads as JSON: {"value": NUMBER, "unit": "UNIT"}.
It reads {"value": 7, "unit": "mL"}
